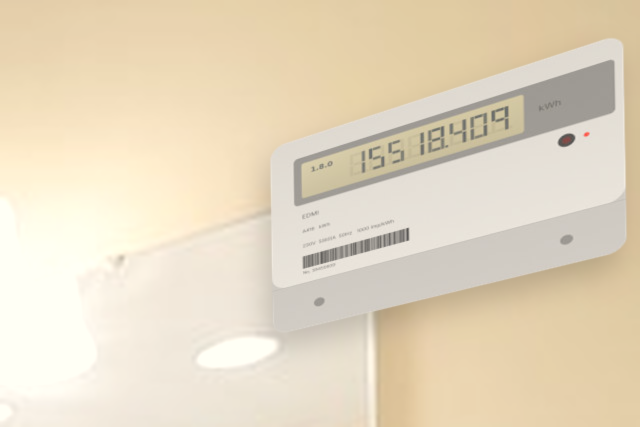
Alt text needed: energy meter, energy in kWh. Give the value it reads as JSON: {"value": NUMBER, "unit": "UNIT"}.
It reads {"value": 15518.409, "unit": "kWh"}
